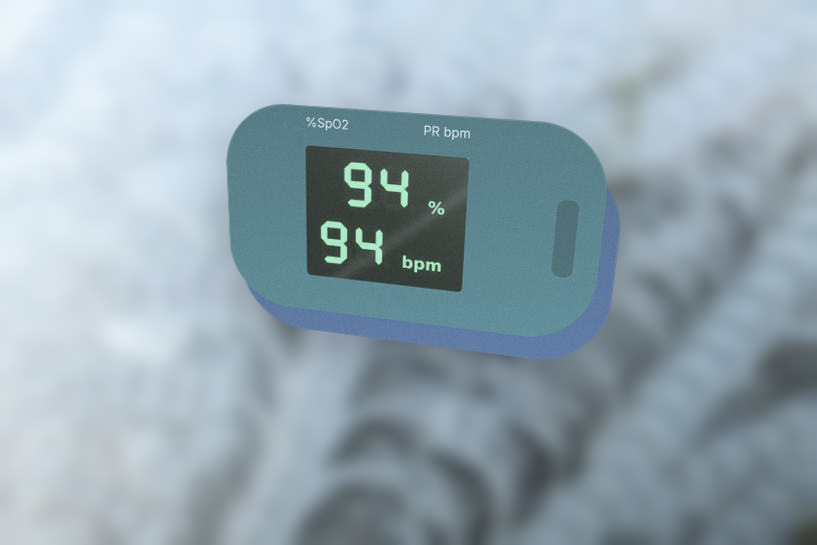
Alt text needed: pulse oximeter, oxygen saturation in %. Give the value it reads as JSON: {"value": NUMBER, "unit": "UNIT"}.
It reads {"value": 94, "unit": "%"}
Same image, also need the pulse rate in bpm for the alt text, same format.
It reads {"value": 94, "unit": "bpm"}
